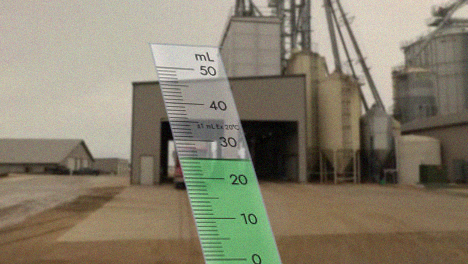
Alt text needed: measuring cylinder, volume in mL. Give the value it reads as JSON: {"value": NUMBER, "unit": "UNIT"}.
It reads {"value": 25, "unit": "mL"}
